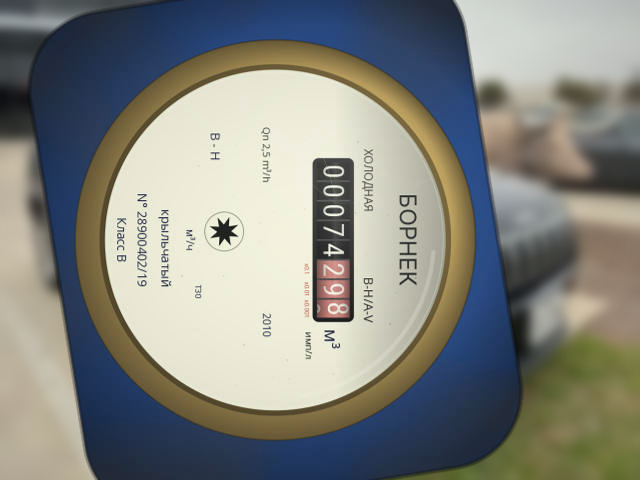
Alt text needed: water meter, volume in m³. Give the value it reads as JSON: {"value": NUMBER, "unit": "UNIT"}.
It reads {"value": 74.298, "unit": "m³"}
